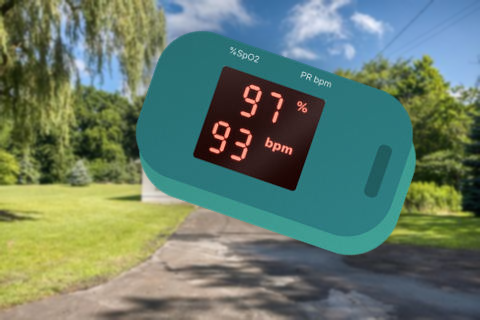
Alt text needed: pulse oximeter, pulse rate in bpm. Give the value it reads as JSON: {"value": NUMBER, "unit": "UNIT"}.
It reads {"value": 93, "unit": "bpm"}
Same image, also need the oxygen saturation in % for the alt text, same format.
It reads {"value": 97, "unit": "%"}
